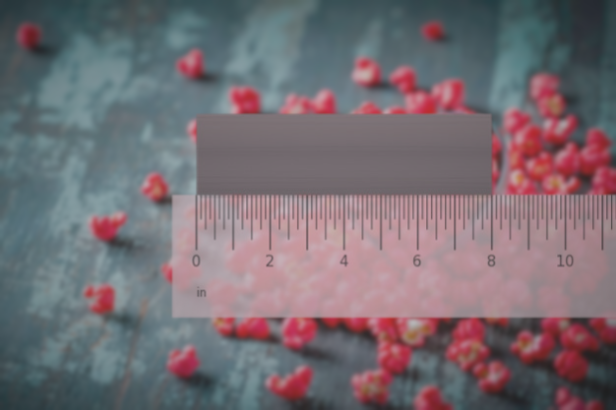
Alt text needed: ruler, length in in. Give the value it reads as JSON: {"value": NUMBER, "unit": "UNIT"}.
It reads {"value": 8, "unit": "in"}
